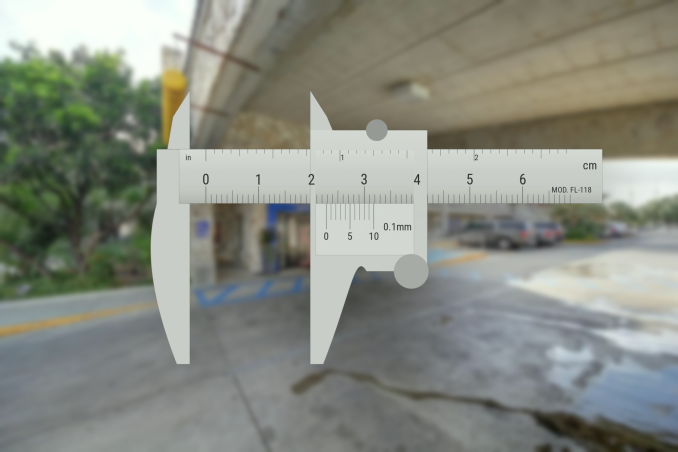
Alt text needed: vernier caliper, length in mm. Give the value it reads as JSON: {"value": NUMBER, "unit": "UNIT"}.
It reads {"value": 22.8, "unit": "mm"}
